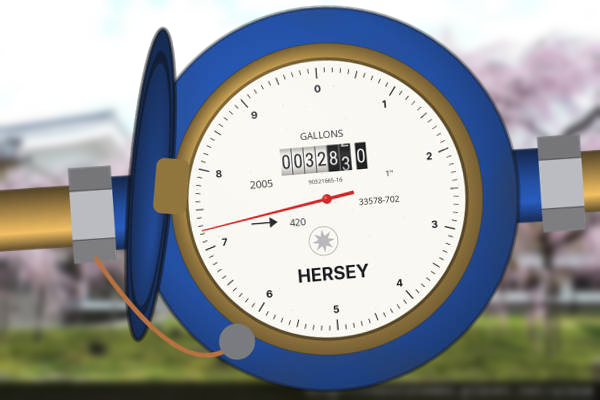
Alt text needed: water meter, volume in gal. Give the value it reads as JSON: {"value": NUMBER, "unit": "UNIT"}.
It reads {"value": 32827.2, "unit": "gal"}
